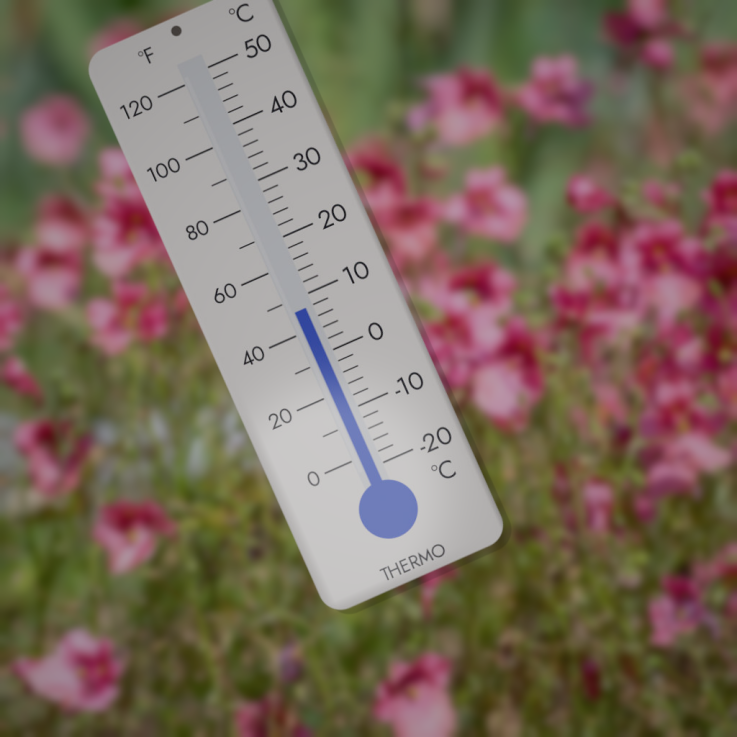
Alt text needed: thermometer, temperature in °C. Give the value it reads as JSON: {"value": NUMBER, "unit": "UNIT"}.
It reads {"value": 8, "unit": "°C"}
